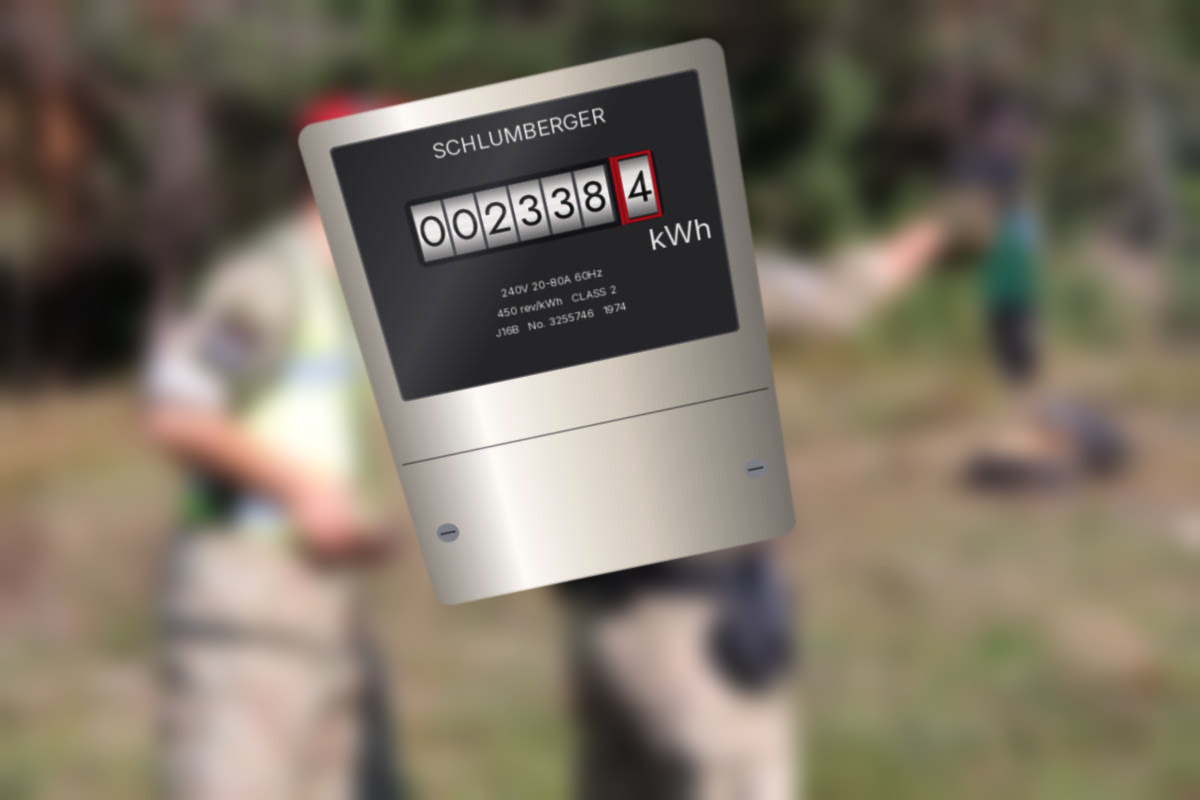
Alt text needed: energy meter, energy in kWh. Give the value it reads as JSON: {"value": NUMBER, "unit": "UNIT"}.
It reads {"value": 2338.4, "unit": "kWh"}
